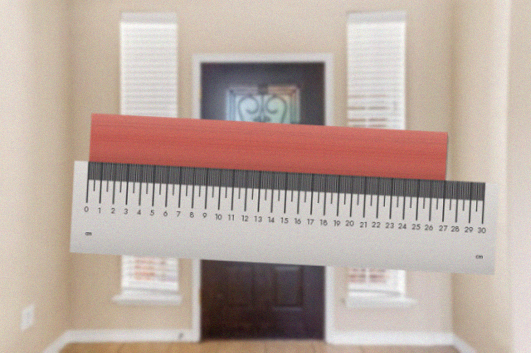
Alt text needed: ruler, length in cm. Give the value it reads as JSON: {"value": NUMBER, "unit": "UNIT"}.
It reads {"value": 27, "unit": "cm"}
